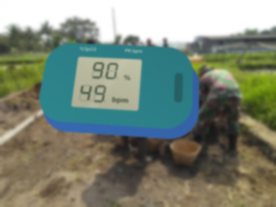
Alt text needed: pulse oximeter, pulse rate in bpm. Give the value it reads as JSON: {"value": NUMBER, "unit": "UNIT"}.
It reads {"value": 49, "unit": "bpm"}
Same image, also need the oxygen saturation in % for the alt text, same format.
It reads {"value": 90, "unit": "%"}
